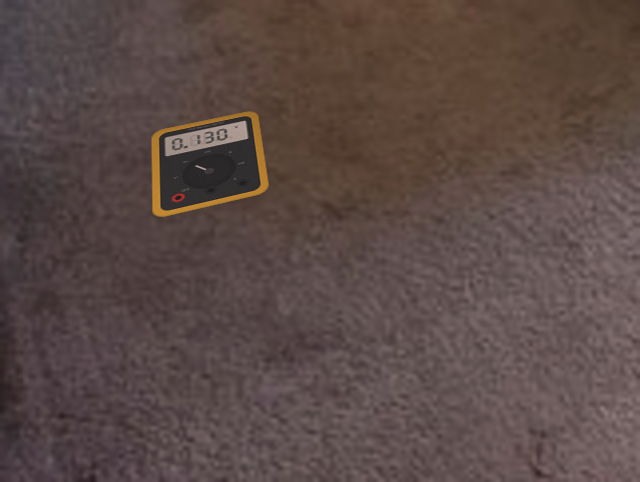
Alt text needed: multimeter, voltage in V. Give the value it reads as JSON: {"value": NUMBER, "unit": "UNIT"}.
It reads {"value": 0.130, "unit": "V"}
